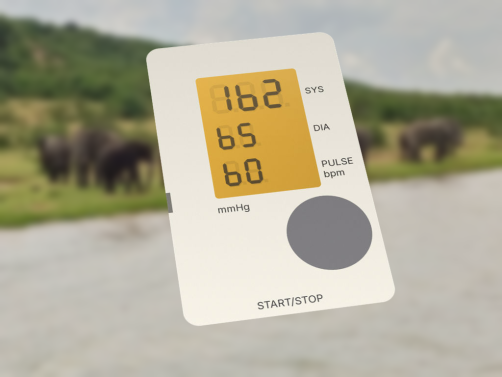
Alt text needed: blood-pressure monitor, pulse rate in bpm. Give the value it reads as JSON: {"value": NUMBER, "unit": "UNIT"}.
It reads {"value": 60, "unit": "bpm"}
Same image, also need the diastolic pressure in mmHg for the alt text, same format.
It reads {"value": 65, "unit": "mmHg"}
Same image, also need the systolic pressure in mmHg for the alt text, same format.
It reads {"value": 162, "unit": "mmHg"}
